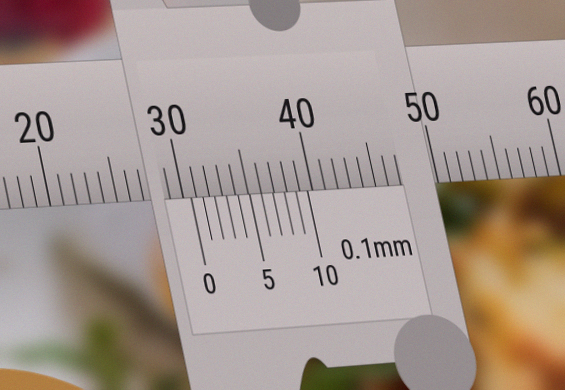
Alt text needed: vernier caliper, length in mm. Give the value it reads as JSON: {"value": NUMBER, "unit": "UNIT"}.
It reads {"value": 30.6, "unit": "mm"}
